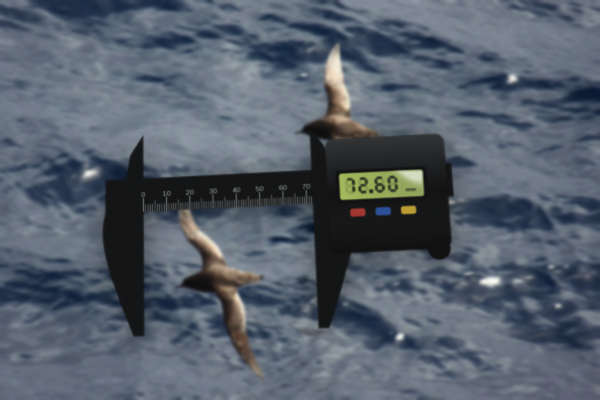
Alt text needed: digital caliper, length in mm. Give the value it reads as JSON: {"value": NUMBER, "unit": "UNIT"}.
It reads {"value": 72.60, "unit": "mm"}
